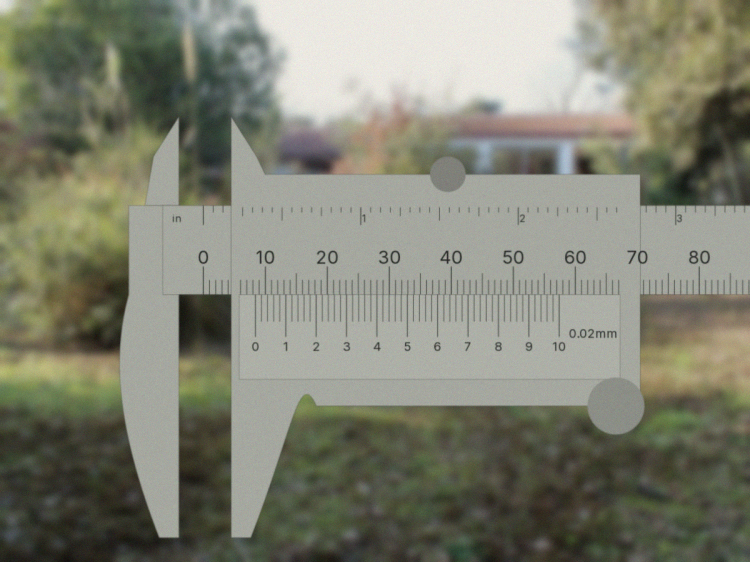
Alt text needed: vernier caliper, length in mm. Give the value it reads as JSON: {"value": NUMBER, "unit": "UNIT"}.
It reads {"value": 8.4, "unit": "mm"}
